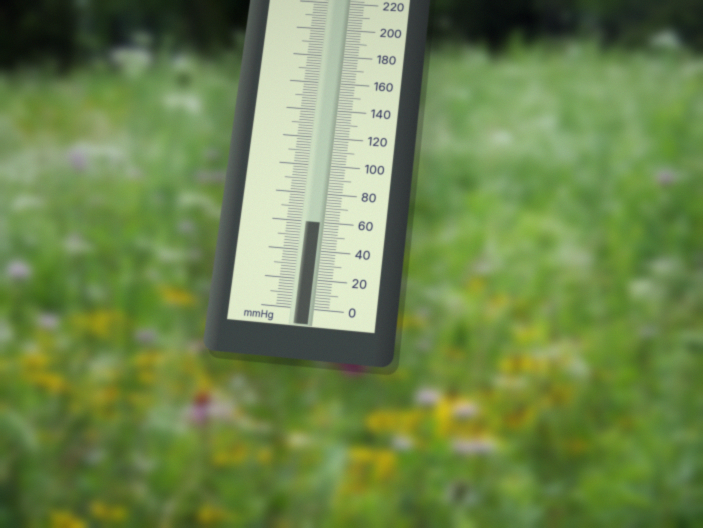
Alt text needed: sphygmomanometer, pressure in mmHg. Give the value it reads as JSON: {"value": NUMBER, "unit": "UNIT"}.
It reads {"value": 60, "unit": "mmHg"}
